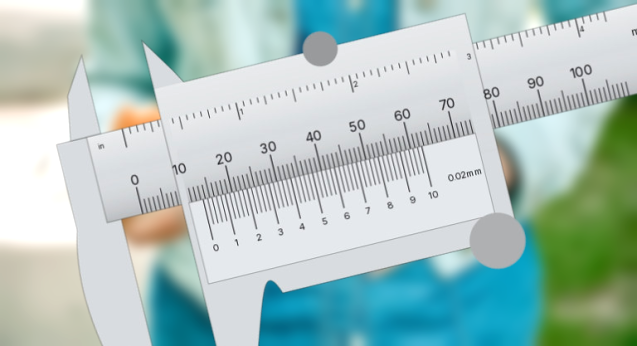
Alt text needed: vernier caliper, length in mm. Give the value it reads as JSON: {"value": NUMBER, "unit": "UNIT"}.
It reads {"value": 13.5, "unit": "mm"}
